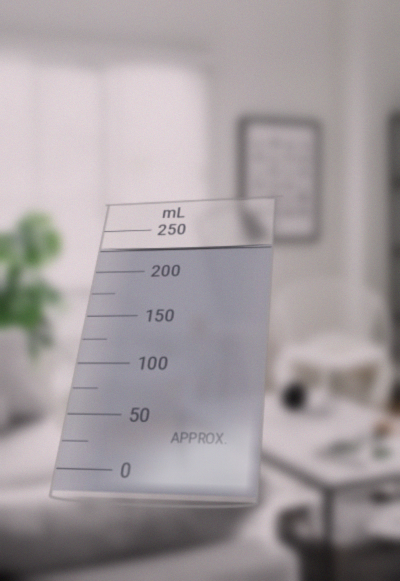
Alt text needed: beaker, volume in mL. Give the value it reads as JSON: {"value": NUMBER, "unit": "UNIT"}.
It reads {"value": 225, "unit": "mL"}
